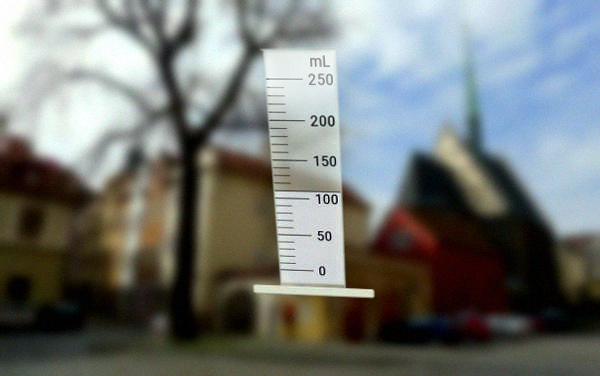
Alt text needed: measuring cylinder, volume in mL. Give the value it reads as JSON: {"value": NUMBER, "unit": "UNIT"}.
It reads {"value": 110, "unit": "mL"}
